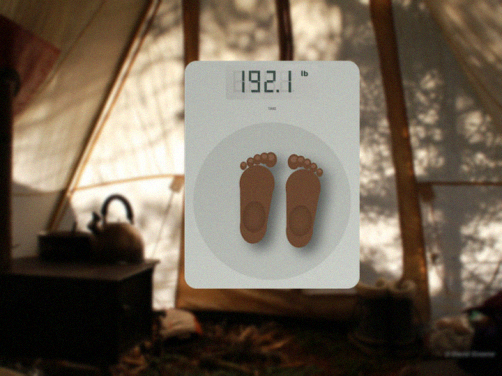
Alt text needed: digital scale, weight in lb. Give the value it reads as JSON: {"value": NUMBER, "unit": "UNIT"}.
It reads {"value": 192.1, "unit": "lb"}
